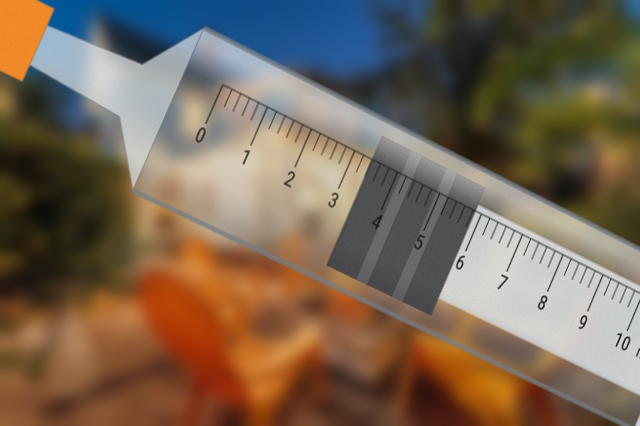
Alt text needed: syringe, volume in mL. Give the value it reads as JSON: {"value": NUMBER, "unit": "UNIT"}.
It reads {"value": 3.4, "unit": "mL"}
